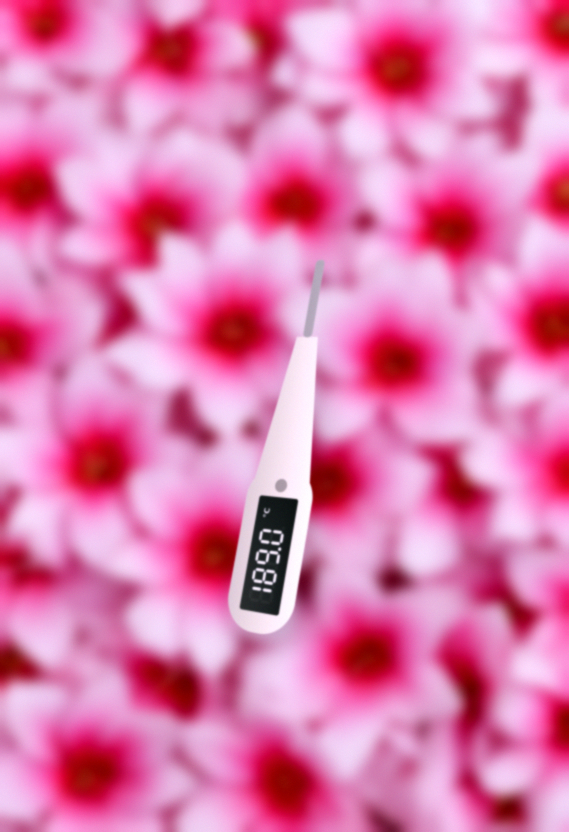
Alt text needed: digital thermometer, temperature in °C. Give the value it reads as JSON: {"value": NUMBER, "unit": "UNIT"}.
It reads {"value": 189.0, "unit": "°C"}
